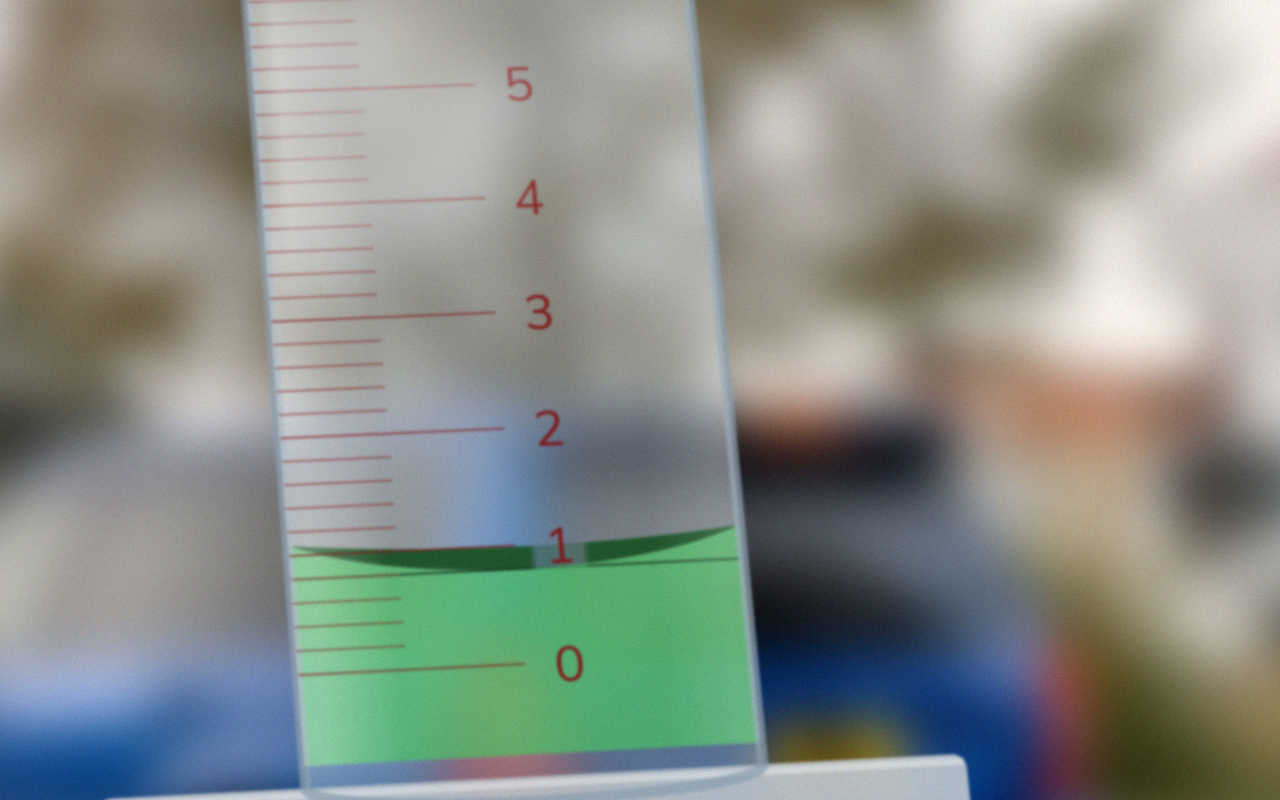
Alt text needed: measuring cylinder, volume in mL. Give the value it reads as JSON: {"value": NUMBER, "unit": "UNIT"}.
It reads {"value": 0.8, "unit": "mL"}
